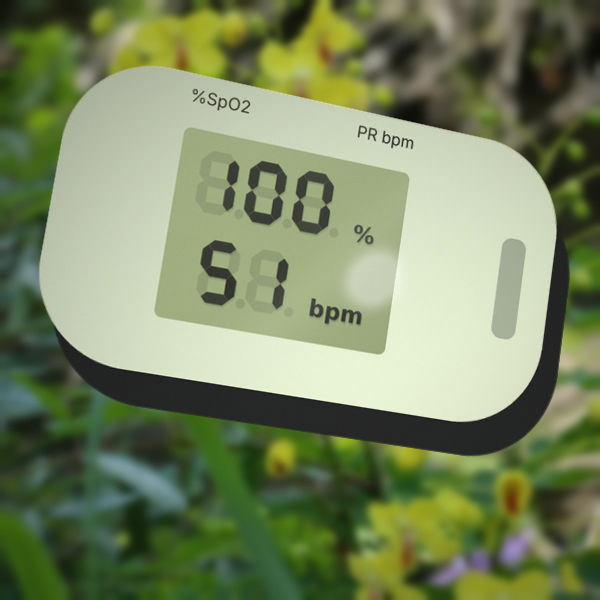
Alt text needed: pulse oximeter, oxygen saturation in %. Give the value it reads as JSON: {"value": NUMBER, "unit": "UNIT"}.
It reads {"value": 100, "unit": "%"}
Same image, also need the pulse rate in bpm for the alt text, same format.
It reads {"value": 51, "unit": "bpm"}
